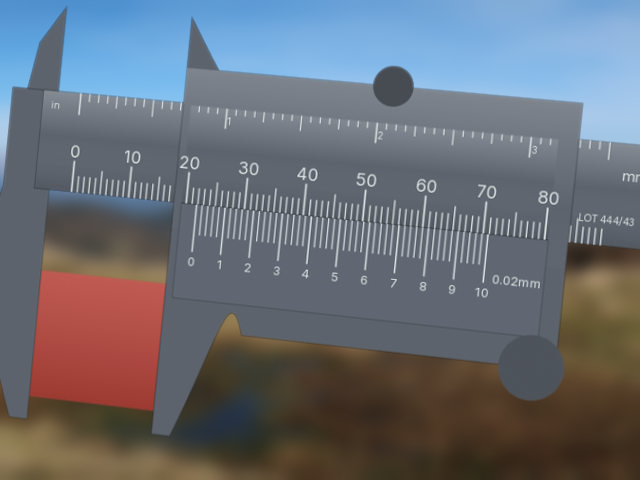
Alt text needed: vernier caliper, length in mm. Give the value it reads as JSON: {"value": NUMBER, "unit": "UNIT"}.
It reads {"value": 21.8, "unit": "mm"}
